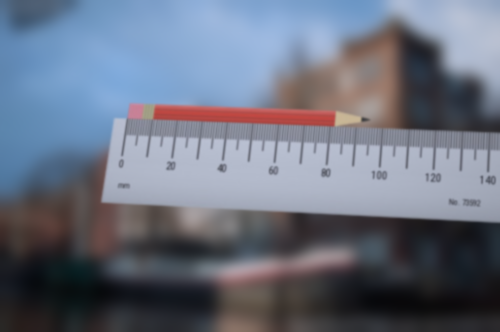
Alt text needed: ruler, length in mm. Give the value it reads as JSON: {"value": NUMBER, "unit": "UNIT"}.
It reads {"value": 95, "unit": "mm"}
